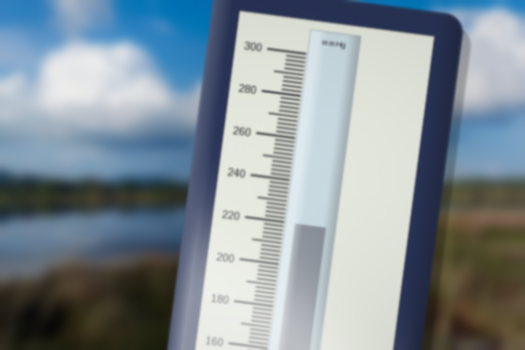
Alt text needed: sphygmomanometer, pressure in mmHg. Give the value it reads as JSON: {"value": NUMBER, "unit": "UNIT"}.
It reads {"value": 220, "unit": "mmHg"}
